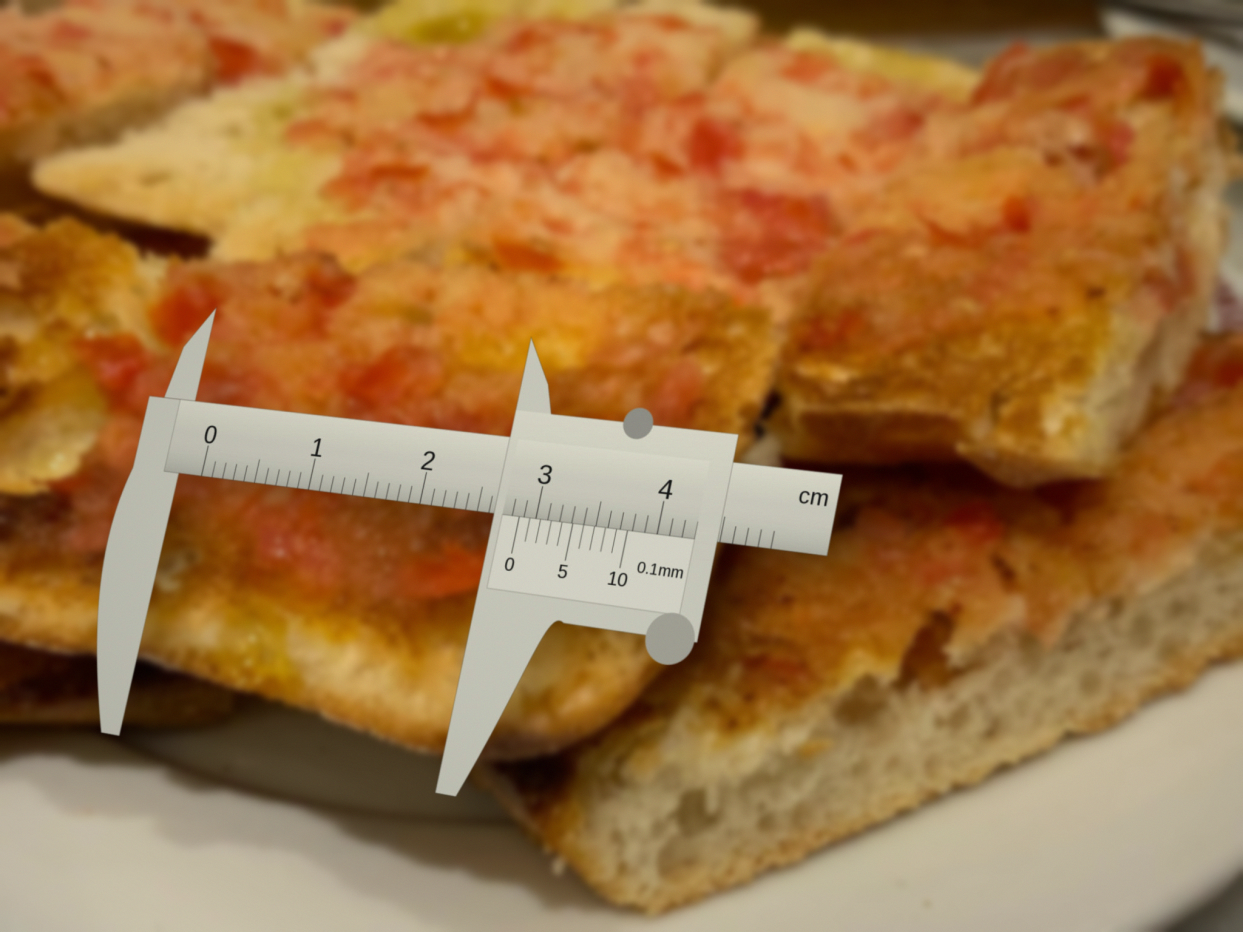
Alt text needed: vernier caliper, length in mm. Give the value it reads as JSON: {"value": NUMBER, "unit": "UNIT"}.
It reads {"value": 28.6, "unit": "mm"}
